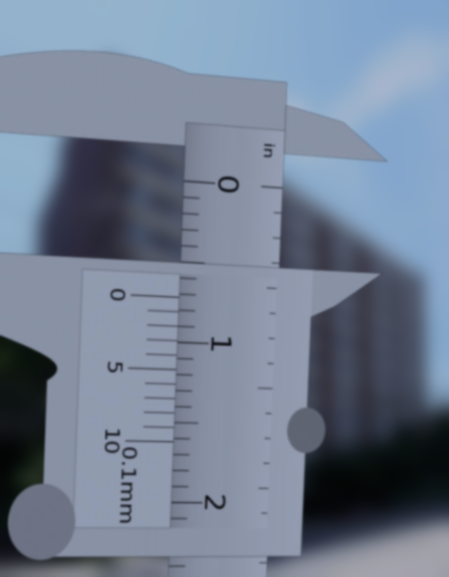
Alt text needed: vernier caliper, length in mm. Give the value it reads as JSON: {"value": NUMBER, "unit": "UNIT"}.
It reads {"value": 7.2, "unit": "mm"}
